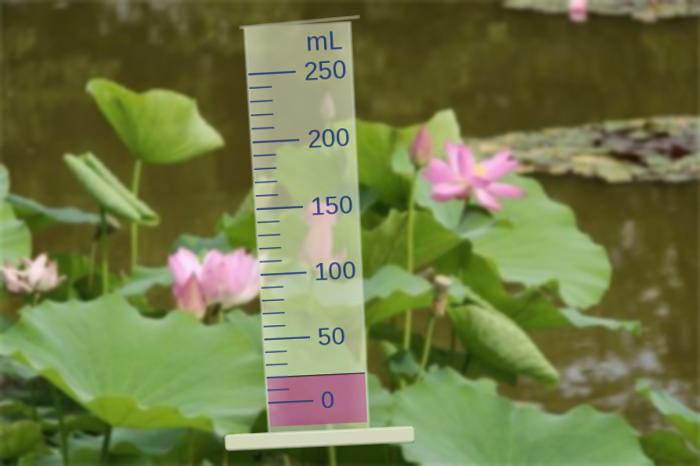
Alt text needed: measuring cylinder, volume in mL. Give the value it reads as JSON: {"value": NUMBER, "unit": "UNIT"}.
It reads {"value": 20, "unit": "mL"}
